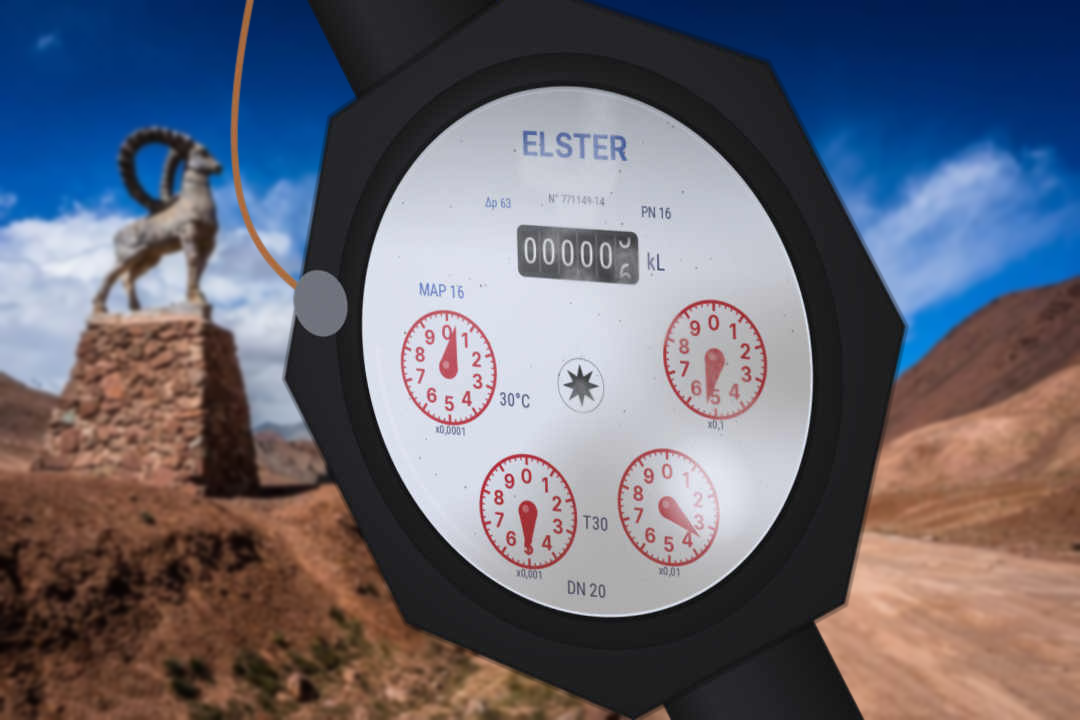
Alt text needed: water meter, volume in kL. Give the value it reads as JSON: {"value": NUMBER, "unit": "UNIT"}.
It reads {"value": 5.5350, "unit": "kL"}
